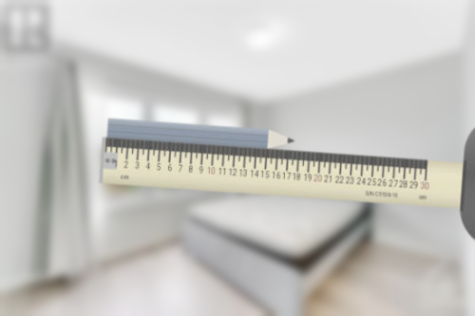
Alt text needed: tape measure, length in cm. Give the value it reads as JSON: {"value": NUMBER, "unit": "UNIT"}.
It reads {"value": 17.5, "unit": "cm"}
